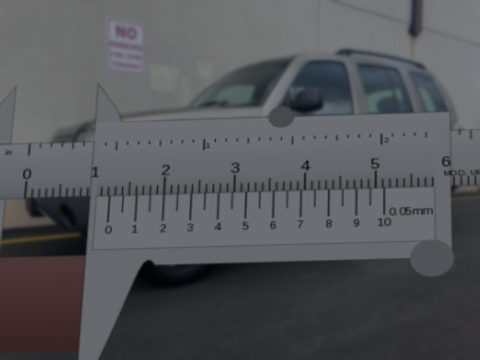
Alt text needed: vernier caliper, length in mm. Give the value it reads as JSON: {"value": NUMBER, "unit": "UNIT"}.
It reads {"value": 12.2, "unit": "mm"}
